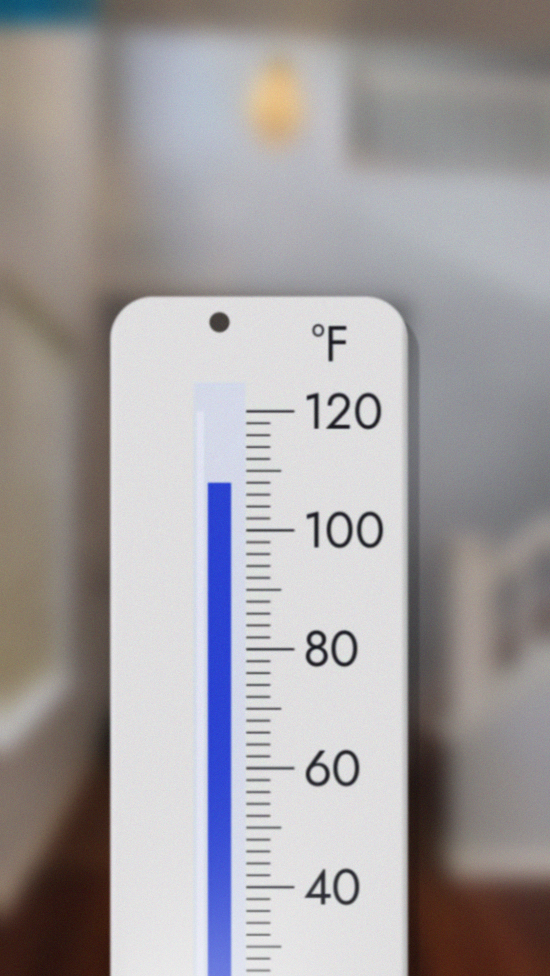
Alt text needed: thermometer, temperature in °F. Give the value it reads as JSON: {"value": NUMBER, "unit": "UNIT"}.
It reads {"value": 108, "unit": "°F"}
